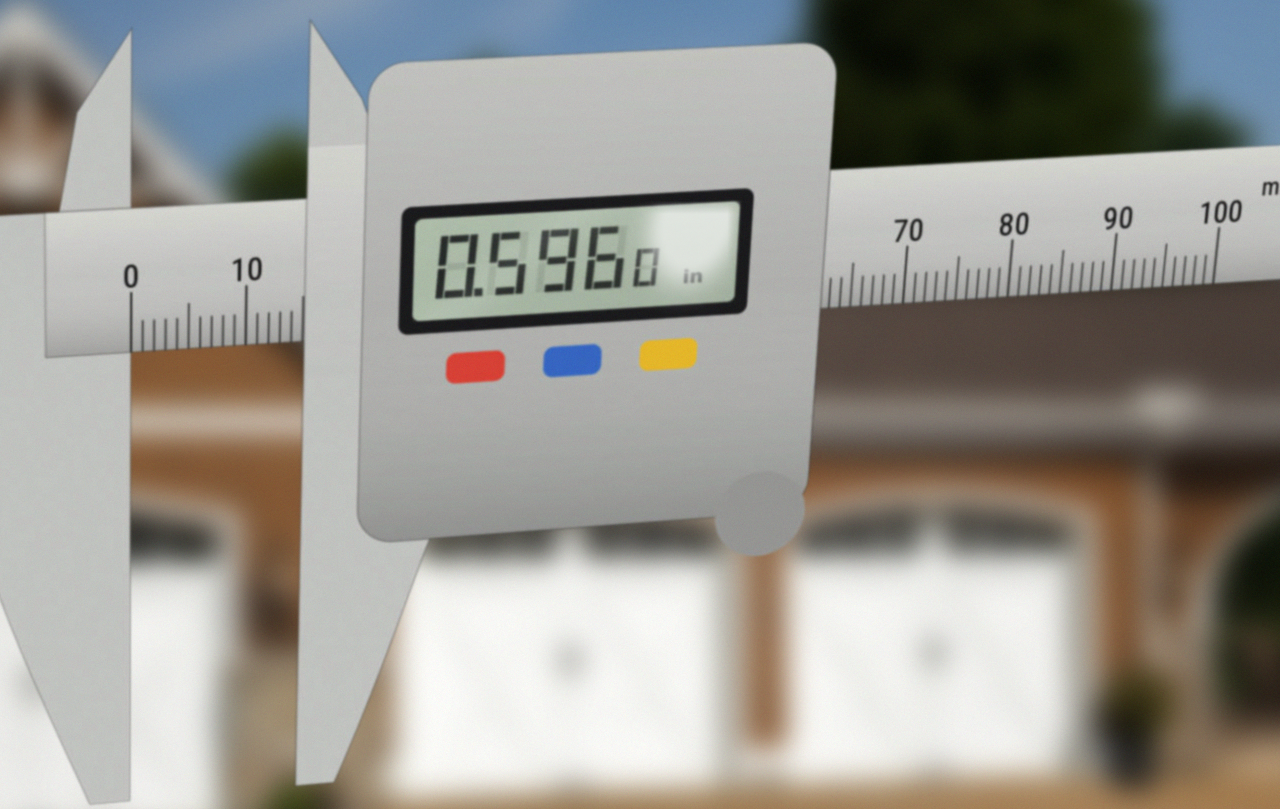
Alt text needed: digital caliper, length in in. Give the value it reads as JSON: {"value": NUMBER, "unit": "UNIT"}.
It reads {"value": 0.5960, "unit": "in"}
